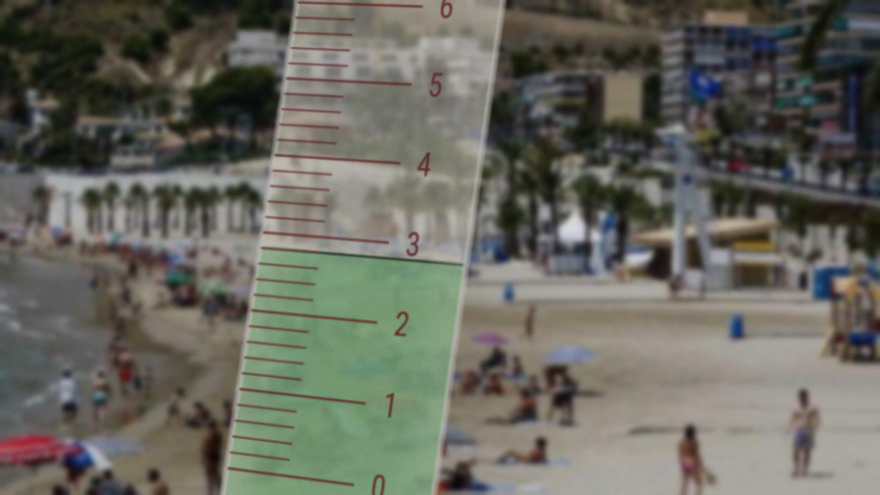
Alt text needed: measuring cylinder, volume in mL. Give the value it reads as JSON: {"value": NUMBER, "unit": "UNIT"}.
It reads {"value": 2.8, "unit": "mL"}
